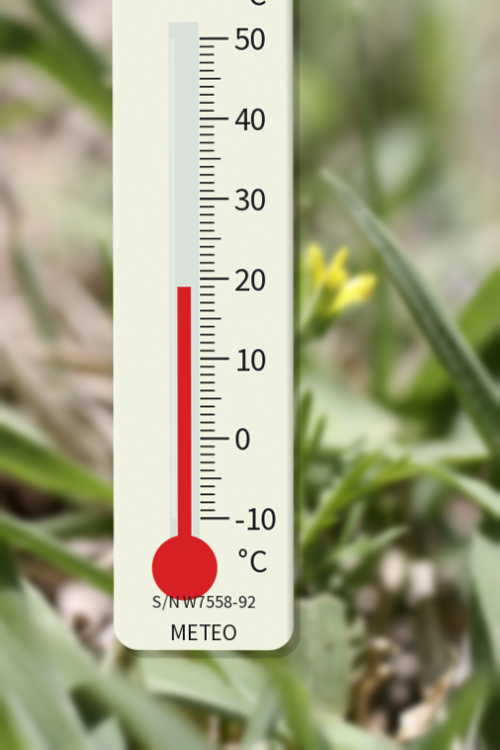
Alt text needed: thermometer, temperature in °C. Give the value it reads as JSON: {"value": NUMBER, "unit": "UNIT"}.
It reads {"value": 19, "unit": "°C"}
